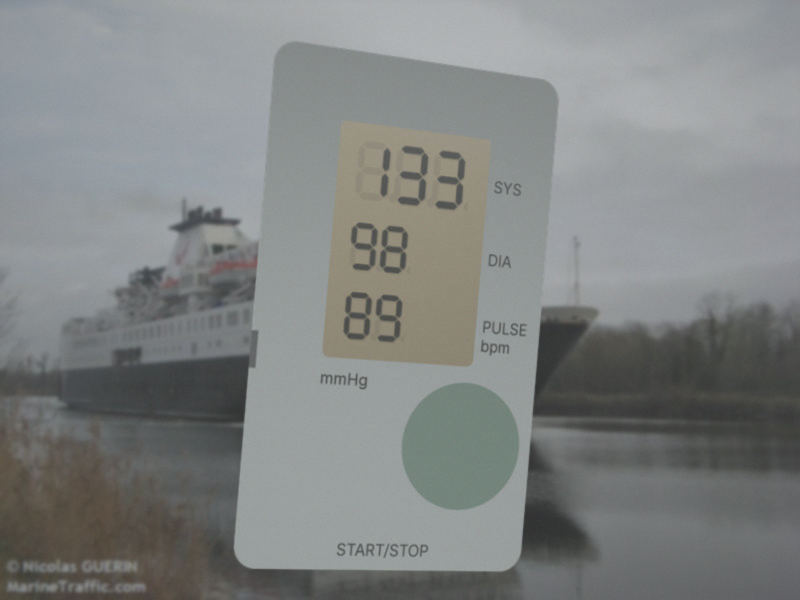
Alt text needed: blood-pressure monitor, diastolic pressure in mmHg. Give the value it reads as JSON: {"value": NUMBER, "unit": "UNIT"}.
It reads {"value": 98, "unit": "mmHg"}
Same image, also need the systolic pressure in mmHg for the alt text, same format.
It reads {"value": 133, "unit": "mmHg"}
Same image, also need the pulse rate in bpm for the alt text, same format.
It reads {"value": 89, "unit": "bpm"}
